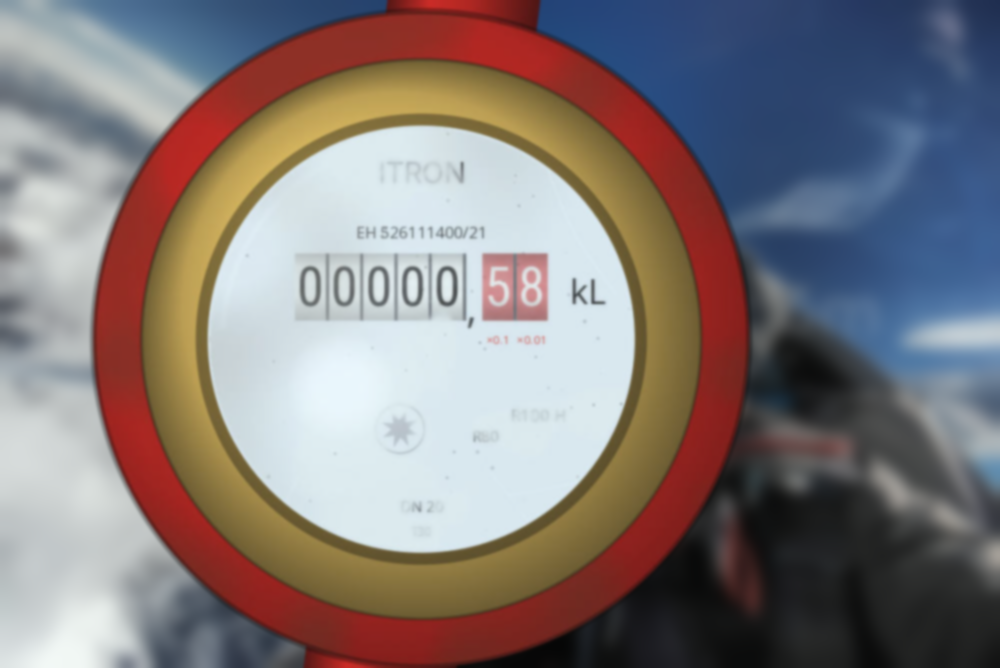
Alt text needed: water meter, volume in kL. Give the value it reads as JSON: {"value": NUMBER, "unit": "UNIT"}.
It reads {"value": 0.58, "unit": "kL"}
